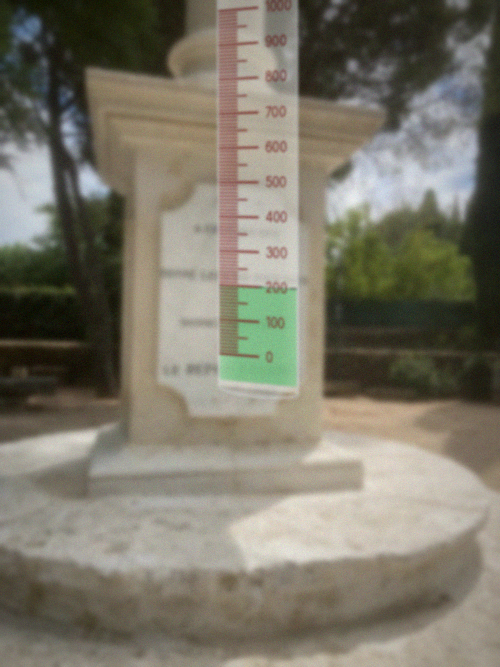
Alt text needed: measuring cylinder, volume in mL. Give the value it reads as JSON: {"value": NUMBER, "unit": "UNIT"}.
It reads {"value": 200, "unit": "mL"}
